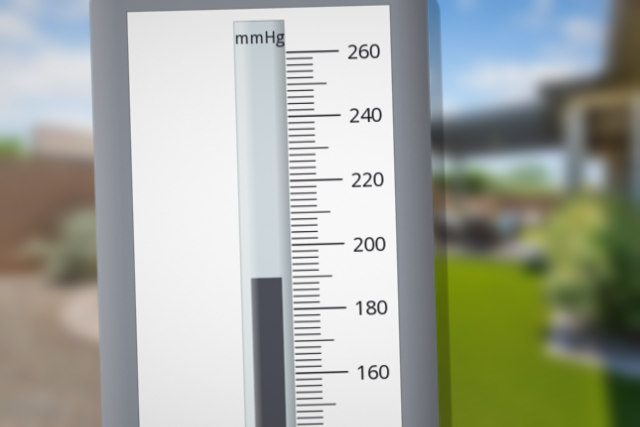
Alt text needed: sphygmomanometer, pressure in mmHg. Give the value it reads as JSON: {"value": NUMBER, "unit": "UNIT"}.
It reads {"value": 190, "unit": "mmHg"}
